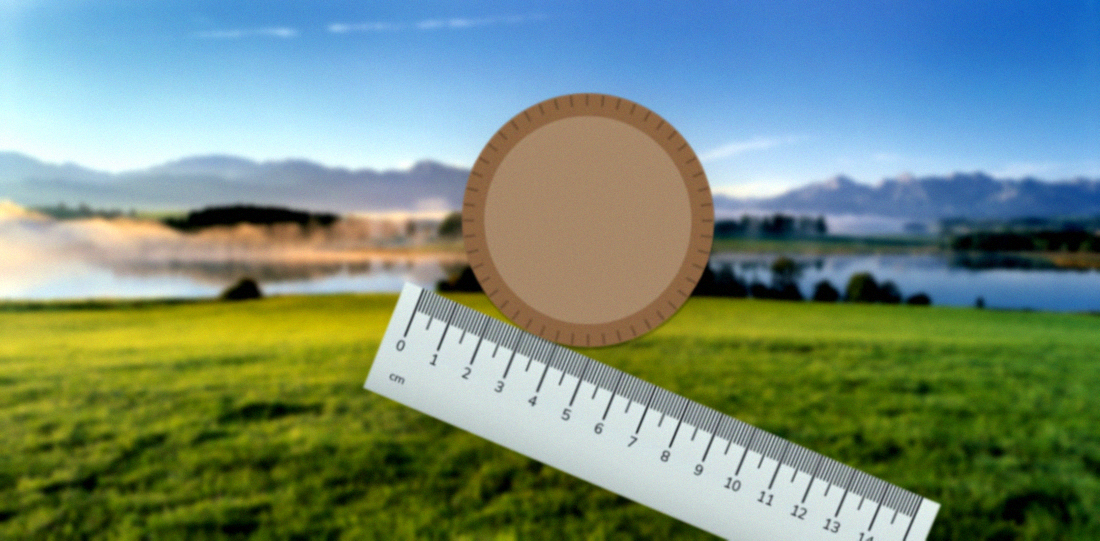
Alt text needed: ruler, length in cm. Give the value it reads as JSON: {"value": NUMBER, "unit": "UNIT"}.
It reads {"value": 7, "unit": "cm"}
